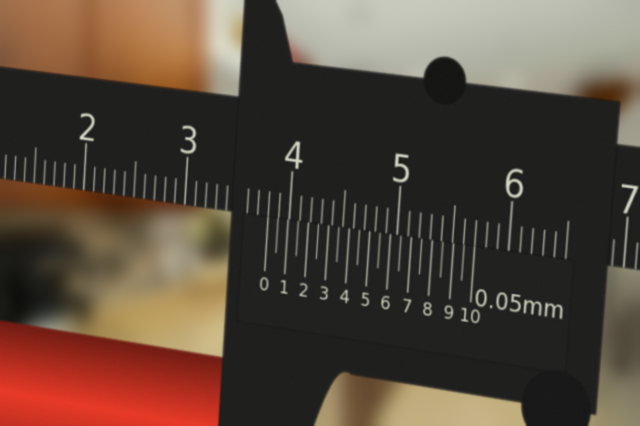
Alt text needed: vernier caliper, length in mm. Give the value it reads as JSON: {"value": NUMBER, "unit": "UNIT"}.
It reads {"value": 38.0, "unit": "mm"}
